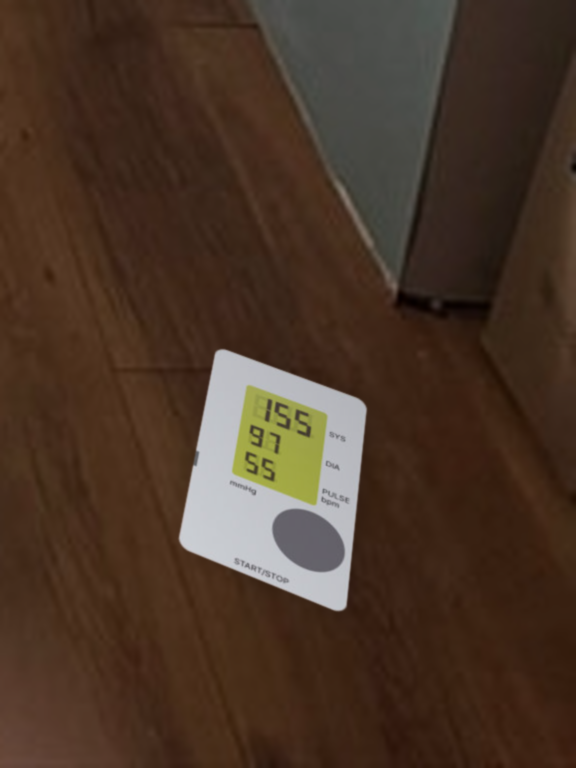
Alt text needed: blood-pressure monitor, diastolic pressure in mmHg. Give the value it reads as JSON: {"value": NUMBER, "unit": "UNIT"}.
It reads {"value": 97, "unit": "mmHg"}
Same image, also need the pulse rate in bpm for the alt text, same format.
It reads {"value": 55, "unit": "bpm"}
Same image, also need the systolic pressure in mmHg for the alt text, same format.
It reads {"value": 155, "unit": "mmHg"}
